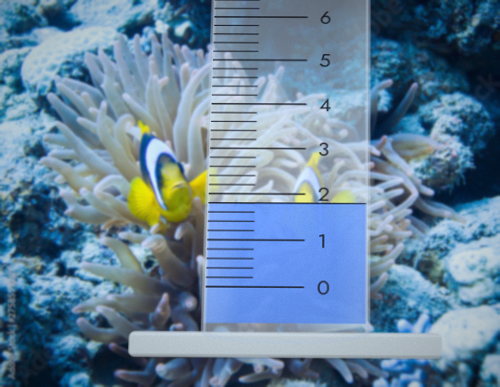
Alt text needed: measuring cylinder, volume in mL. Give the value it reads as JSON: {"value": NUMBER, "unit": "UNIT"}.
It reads {"value": 1.8, "unit": "mL"}
